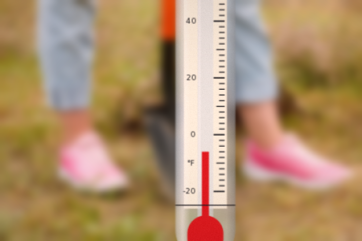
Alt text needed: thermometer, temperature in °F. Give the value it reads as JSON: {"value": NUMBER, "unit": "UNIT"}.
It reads {"value": -6, "unit": "°F"}
